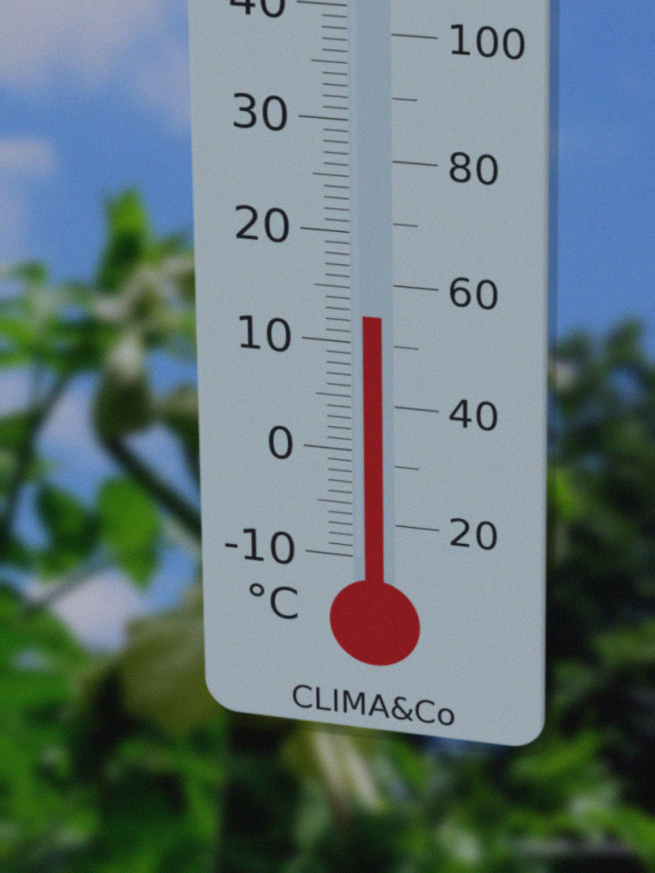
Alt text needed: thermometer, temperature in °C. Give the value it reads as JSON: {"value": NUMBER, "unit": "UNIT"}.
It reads {"value": 12.5, "unit": "°C"}
